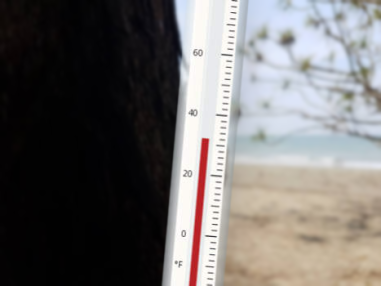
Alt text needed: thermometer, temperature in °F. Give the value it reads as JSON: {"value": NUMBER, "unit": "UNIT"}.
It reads {"value": 32, "unit": "°F"}
